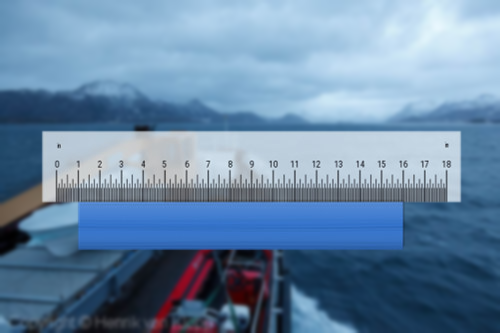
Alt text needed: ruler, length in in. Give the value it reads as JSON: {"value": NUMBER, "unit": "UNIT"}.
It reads {"value": 15, "unit": "in"}
